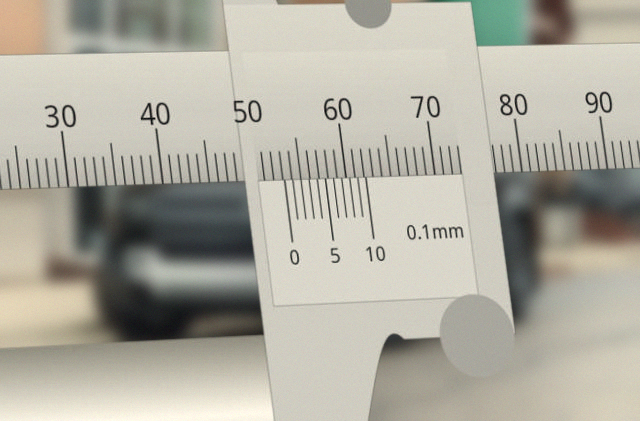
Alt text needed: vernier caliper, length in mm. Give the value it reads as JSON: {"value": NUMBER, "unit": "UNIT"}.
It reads {"value": 53.2, "unit": "mm"}
